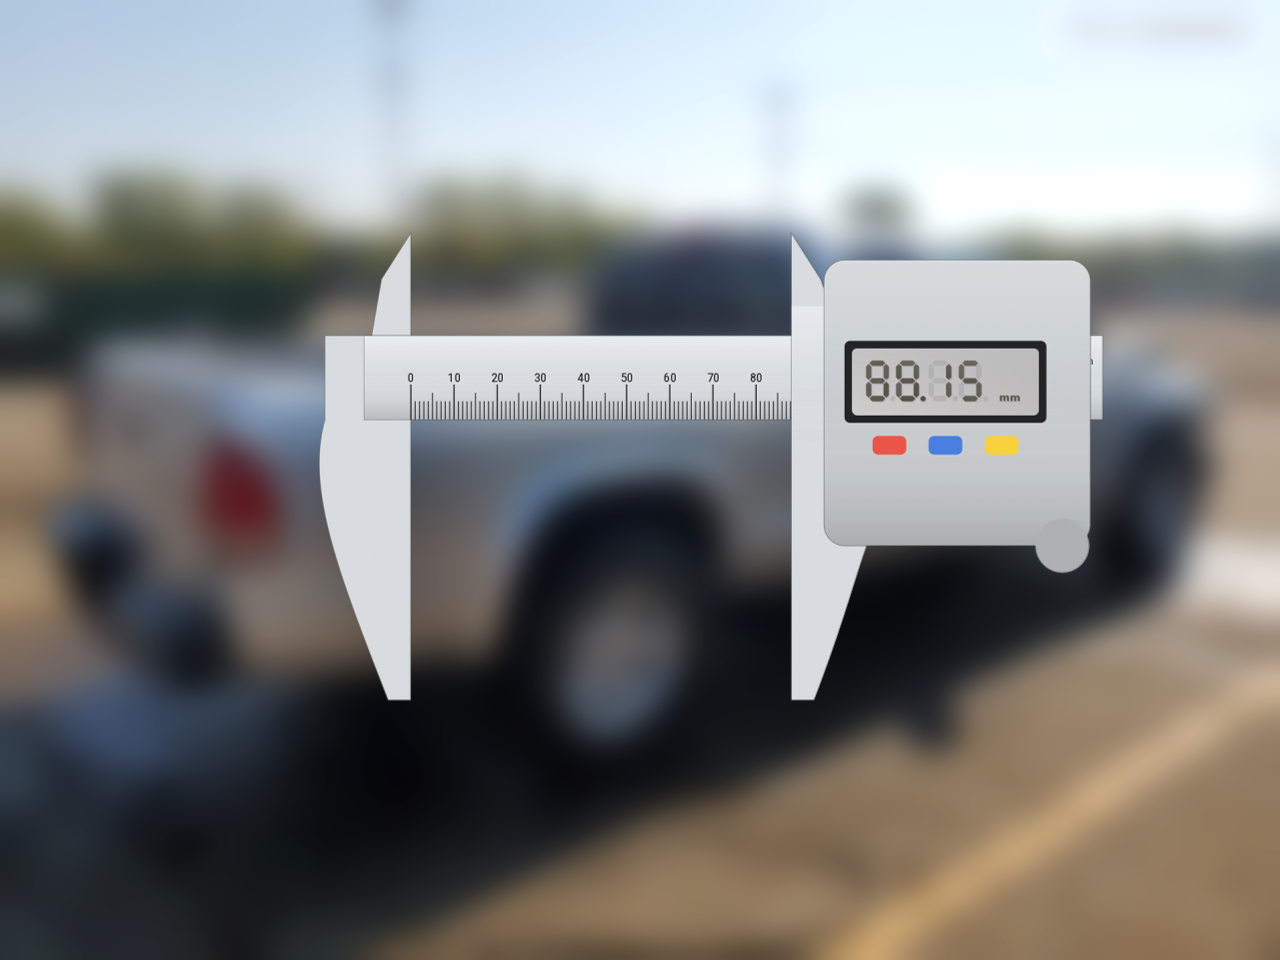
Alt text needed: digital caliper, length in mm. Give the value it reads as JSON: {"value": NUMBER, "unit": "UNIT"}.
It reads {"value": 88.15, "unit": "mm"}
